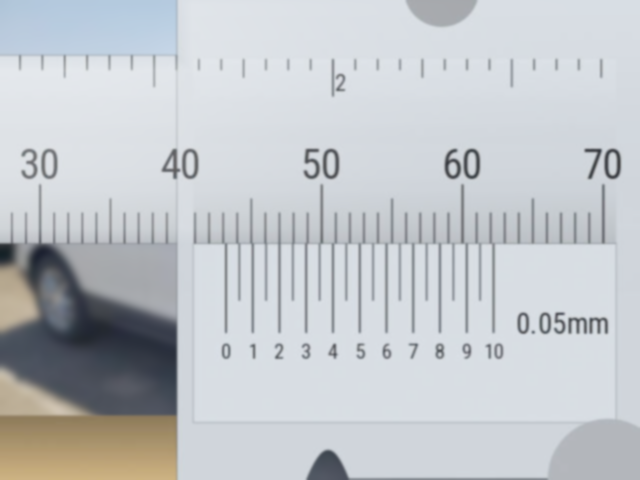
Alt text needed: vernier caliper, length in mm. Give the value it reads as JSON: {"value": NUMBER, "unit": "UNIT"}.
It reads {"value": 43.2, "unit": "mm"}
